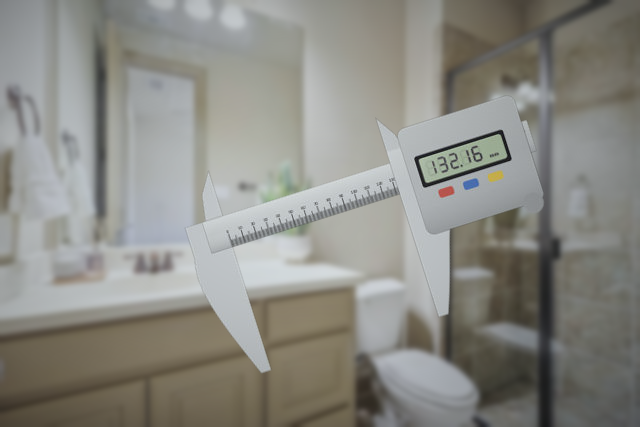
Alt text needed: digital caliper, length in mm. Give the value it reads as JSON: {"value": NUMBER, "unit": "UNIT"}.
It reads {"value": 132.16, "unit": "mm"}
